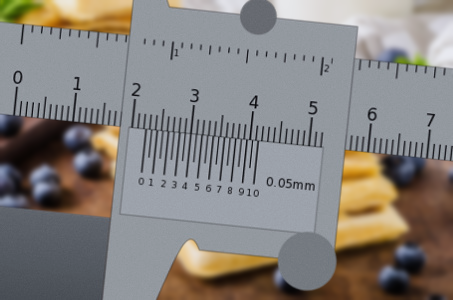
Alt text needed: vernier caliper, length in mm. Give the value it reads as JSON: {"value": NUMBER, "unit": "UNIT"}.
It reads {"value": 22.4, "unit": "mm"}
